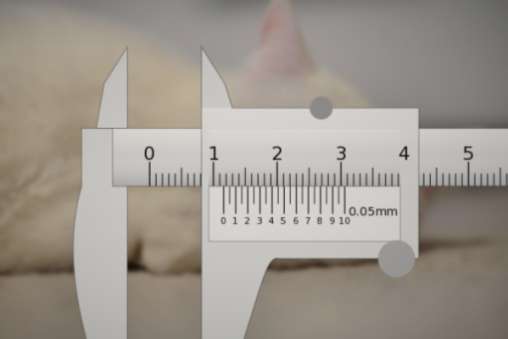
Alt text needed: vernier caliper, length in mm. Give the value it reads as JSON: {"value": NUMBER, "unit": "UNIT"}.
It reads {"value": 11.6, "unit": "mm"}
